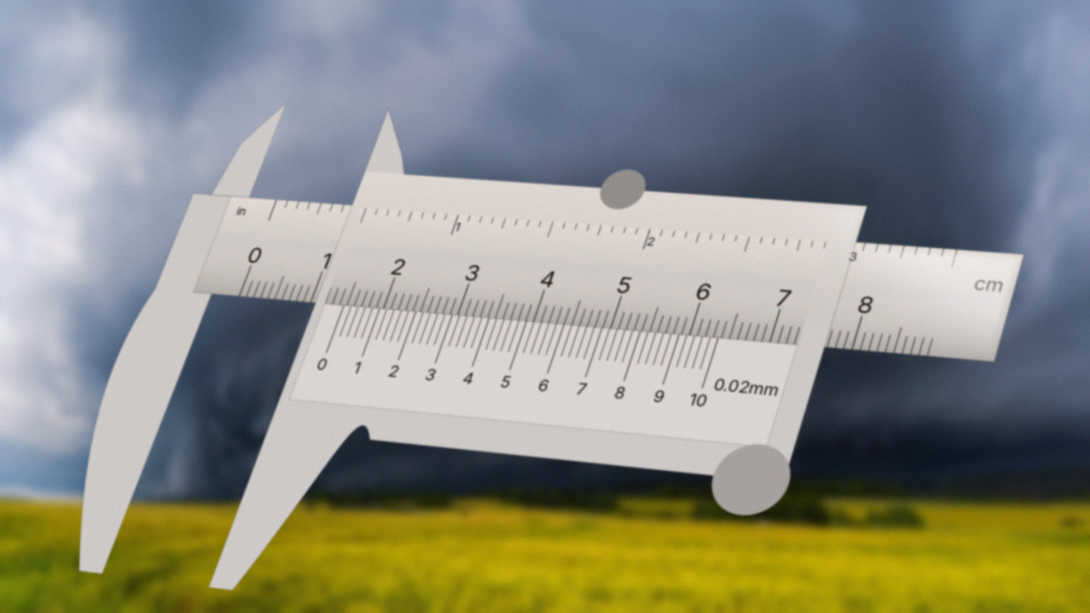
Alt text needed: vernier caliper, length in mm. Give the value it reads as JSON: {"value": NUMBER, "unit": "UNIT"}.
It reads {"value": 14.6, "unit": "mm"}
